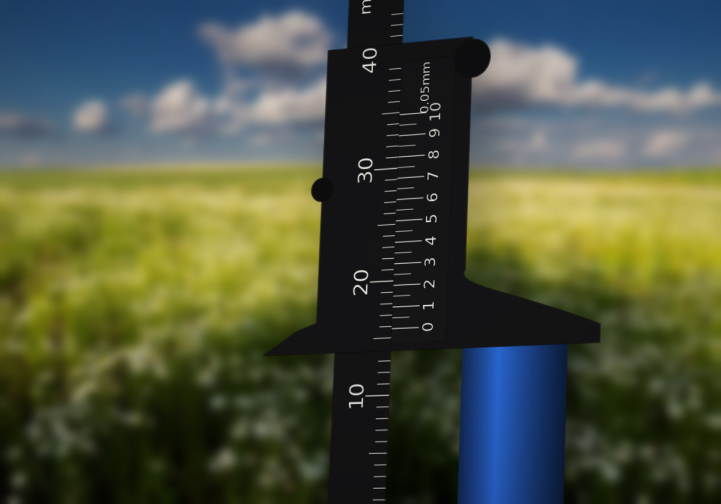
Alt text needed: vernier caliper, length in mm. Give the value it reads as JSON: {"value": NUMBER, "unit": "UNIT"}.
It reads {"value": 15.8, "unit": "mm"}
